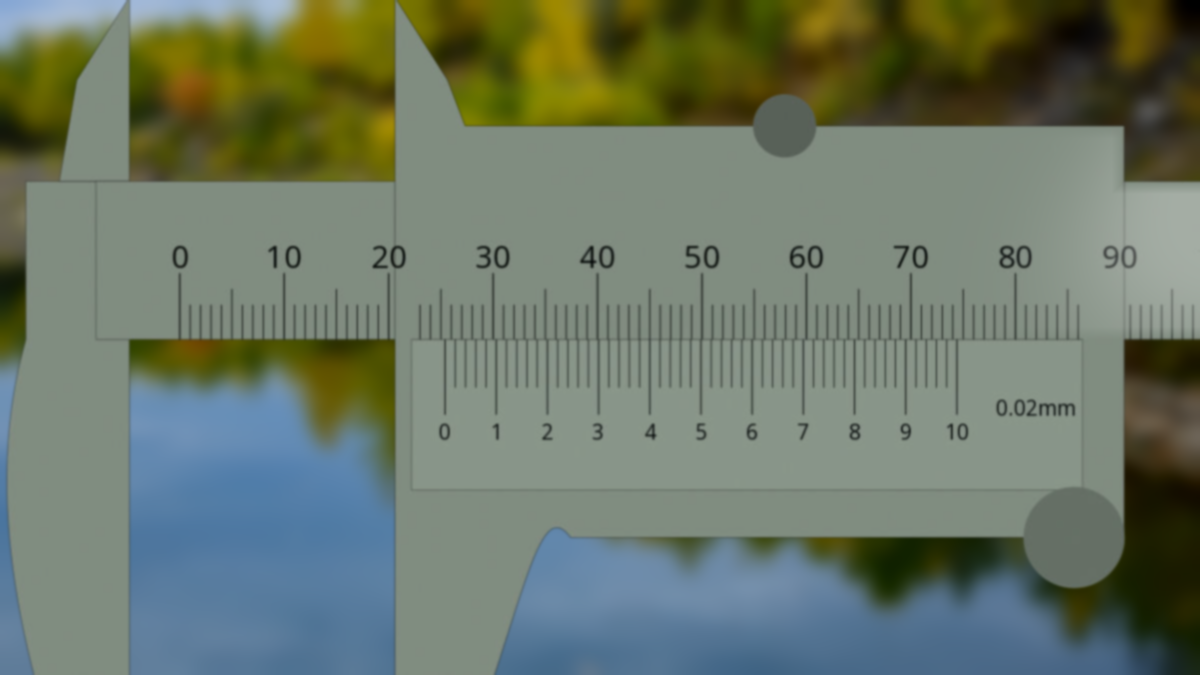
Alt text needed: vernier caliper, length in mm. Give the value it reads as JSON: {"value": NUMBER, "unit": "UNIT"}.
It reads {"value": 25.4, "unit": "mm"}
